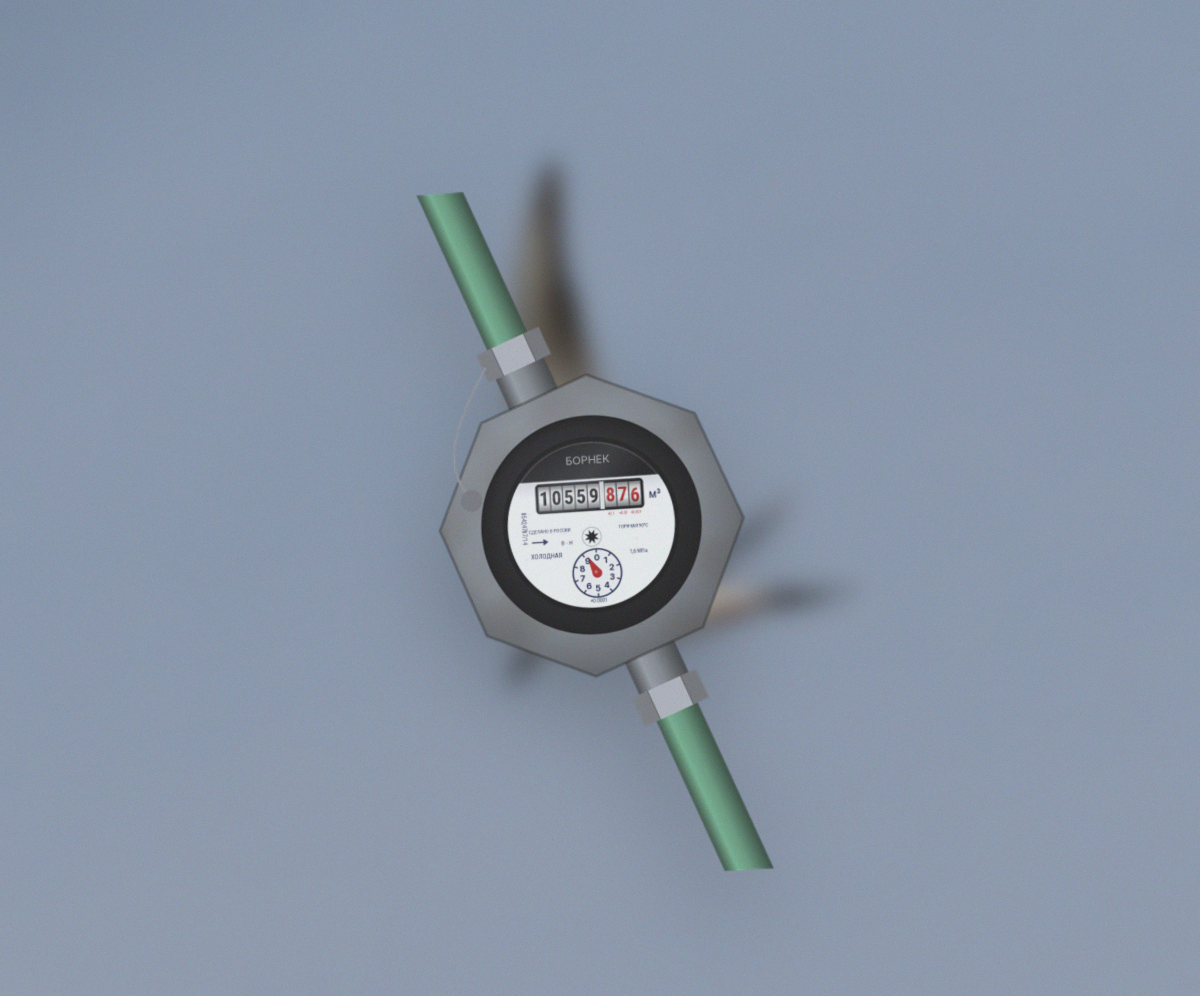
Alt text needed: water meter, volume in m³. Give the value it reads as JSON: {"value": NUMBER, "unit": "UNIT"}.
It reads {"value": 10559.8759, "unit": "m³"}
